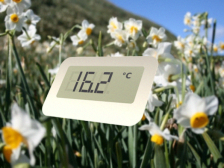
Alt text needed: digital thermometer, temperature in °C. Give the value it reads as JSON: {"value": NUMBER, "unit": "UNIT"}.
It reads {"value": 16.2, "unit": "°C"}
